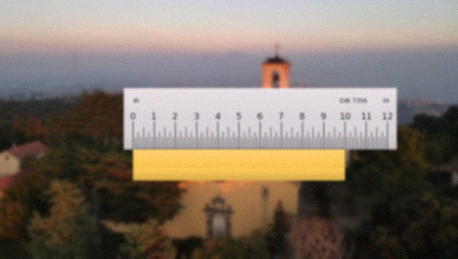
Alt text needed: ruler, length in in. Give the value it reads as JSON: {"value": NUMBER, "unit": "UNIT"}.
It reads {"value": 10, "unit": "in"}
